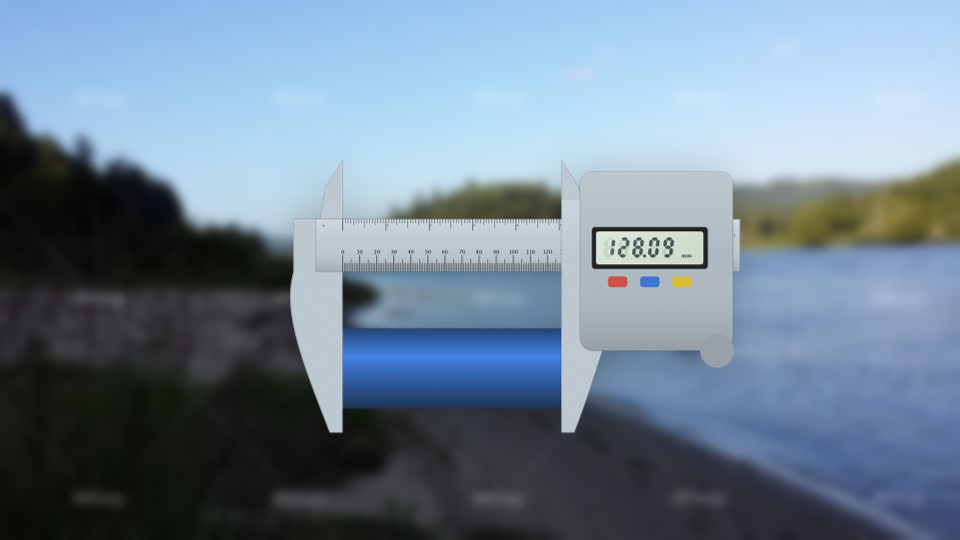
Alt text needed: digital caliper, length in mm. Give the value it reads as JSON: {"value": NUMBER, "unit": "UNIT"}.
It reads {"value": 128.09, "unit": "mm"}
